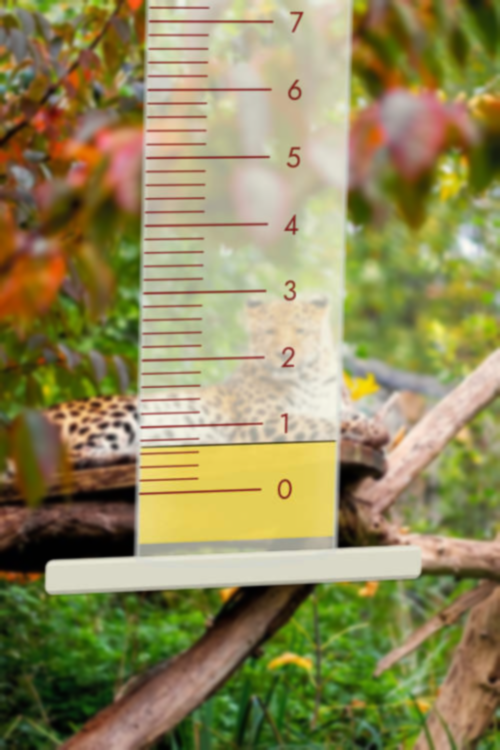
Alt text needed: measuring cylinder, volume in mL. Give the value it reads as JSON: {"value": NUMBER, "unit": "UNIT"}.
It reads {"value": 0.7, "unit": "mL"}
